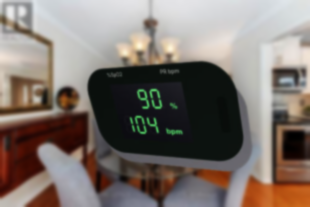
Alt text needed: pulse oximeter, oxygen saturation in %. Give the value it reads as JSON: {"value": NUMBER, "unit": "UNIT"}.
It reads {"value": 90, "unit": "%"}
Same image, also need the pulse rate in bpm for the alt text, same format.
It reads {"value": 104, "unit": "bpm"}
